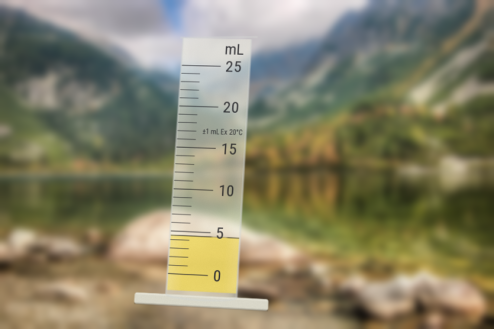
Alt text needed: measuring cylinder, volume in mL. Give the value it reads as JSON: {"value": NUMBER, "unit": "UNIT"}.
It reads {"value": 4.5, "unit": "mL"}
